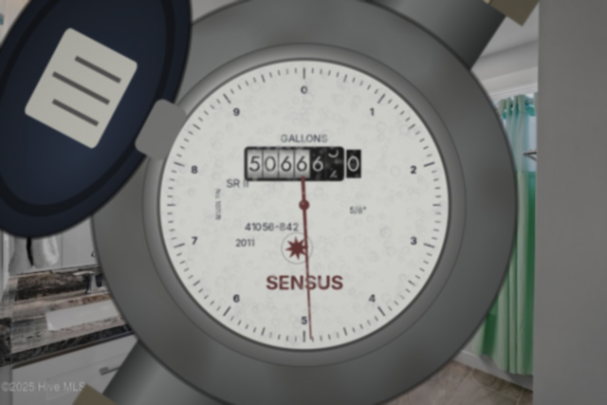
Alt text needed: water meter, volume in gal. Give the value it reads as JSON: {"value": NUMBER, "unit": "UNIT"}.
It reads {"value": 5066654.9, "unit": "gal"}
